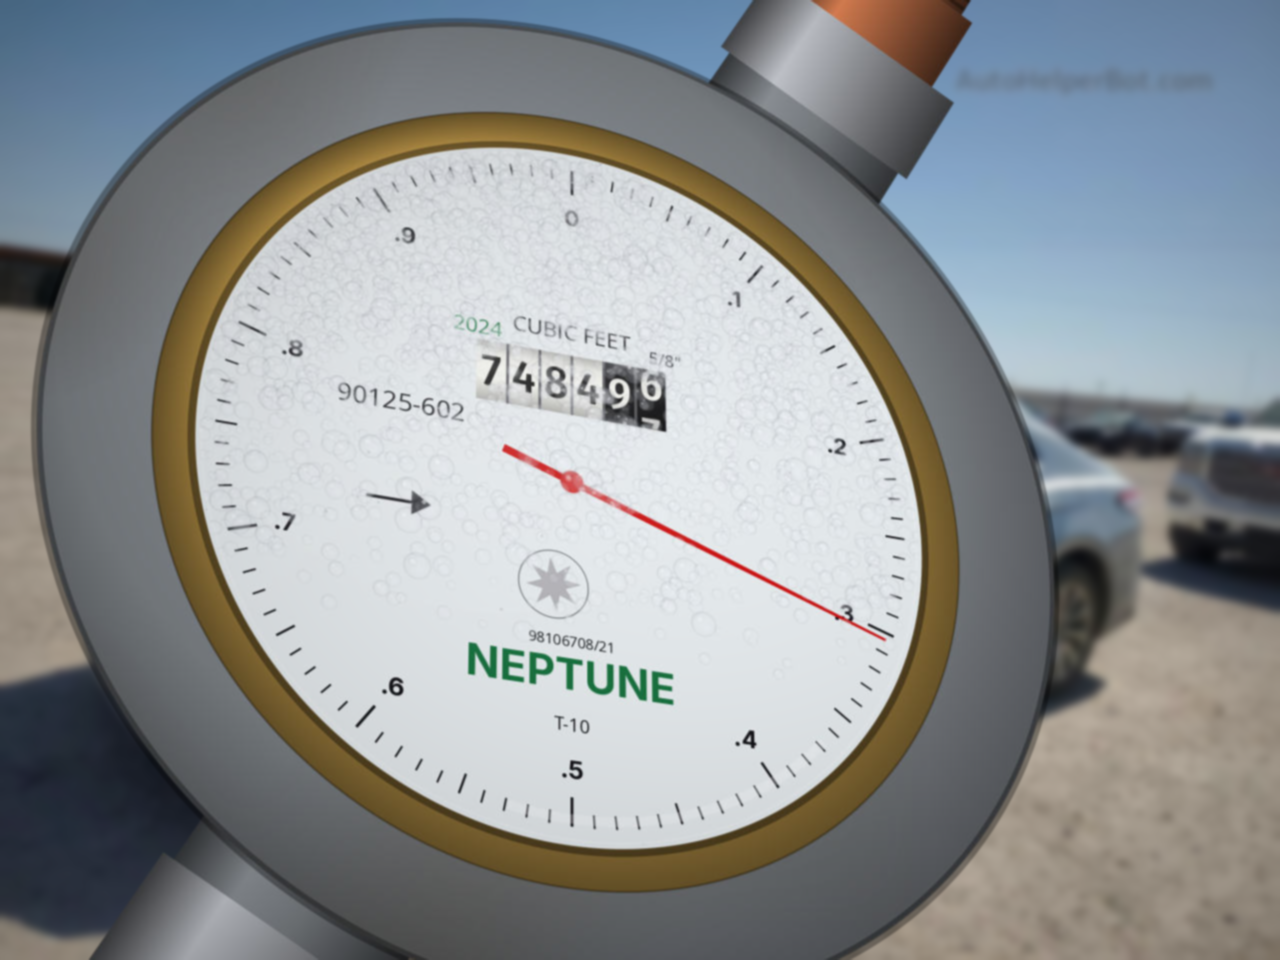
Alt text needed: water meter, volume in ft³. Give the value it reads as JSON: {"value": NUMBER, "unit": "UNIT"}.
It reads {"value": 748496.30, "unit": "ft³"}
